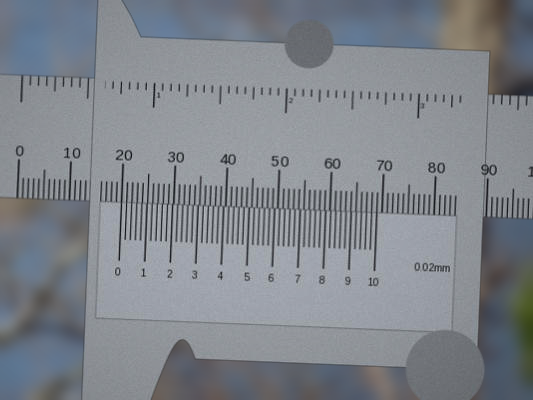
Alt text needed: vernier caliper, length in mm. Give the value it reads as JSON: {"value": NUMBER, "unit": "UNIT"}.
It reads {"value": 20.0, "unit": "mm"}
